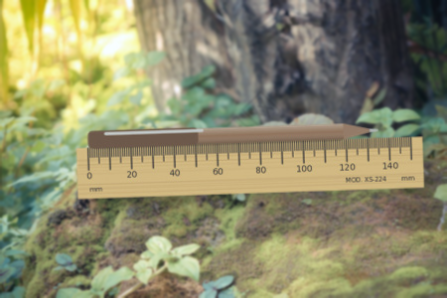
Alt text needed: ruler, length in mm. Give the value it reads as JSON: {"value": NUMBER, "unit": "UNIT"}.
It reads {"value": 135, "unit": "mm"}
